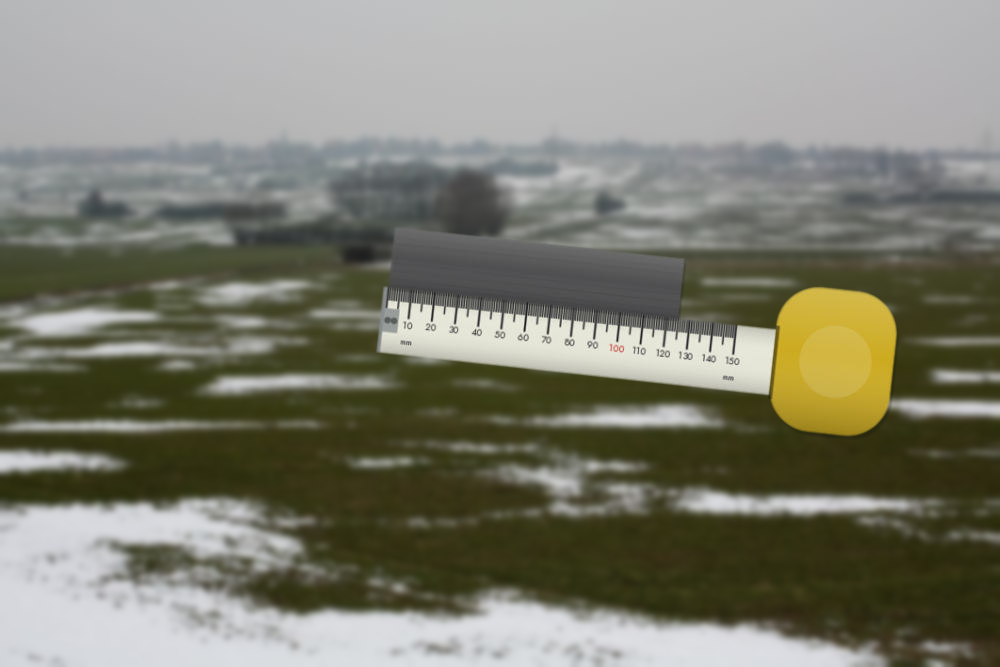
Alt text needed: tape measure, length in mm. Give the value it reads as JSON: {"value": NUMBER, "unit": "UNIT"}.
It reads {"value": 125, "unit": "mm"}
